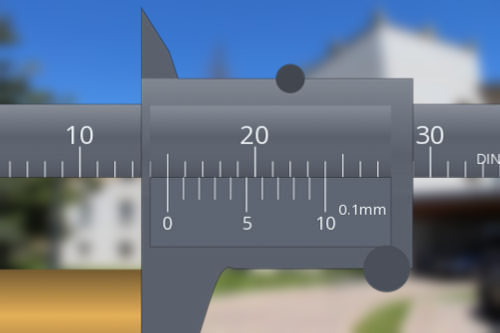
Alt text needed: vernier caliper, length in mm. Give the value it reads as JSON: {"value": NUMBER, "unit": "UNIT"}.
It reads {"value": 15.0, "unit": "mm"}
